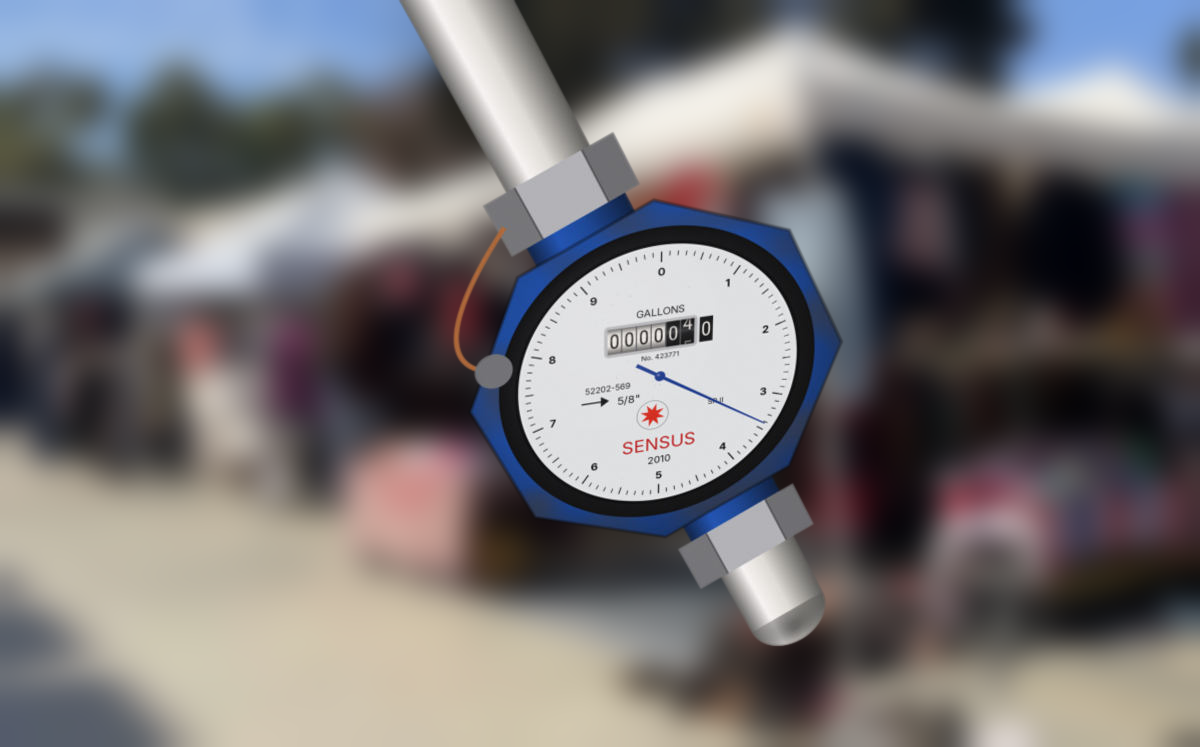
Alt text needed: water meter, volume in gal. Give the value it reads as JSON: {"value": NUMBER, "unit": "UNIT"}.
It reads {"value": 43.4, "unit": "gal"}
